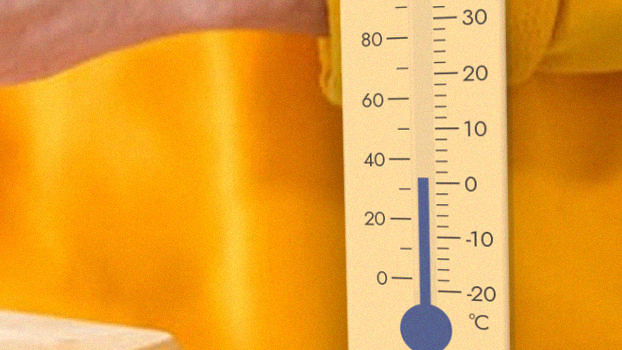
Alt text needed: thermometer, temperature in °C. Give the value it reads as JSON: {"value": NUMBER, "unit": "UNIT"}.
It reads {"value": 1, "unit": "°C"}
